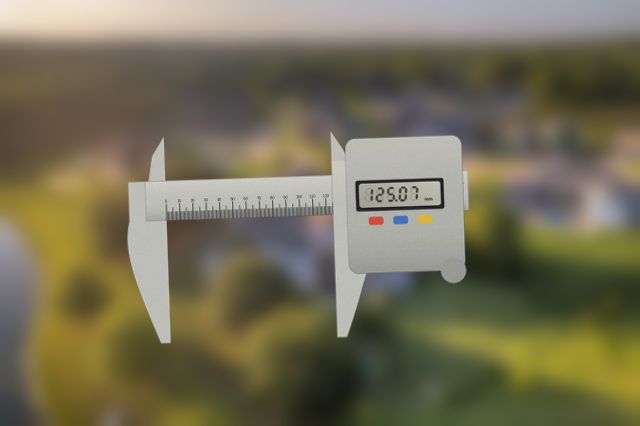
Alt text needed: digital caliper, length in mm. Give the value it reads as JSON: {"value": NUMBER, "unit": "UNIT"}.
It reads {"value": 125.07, "unit": "mm"}
